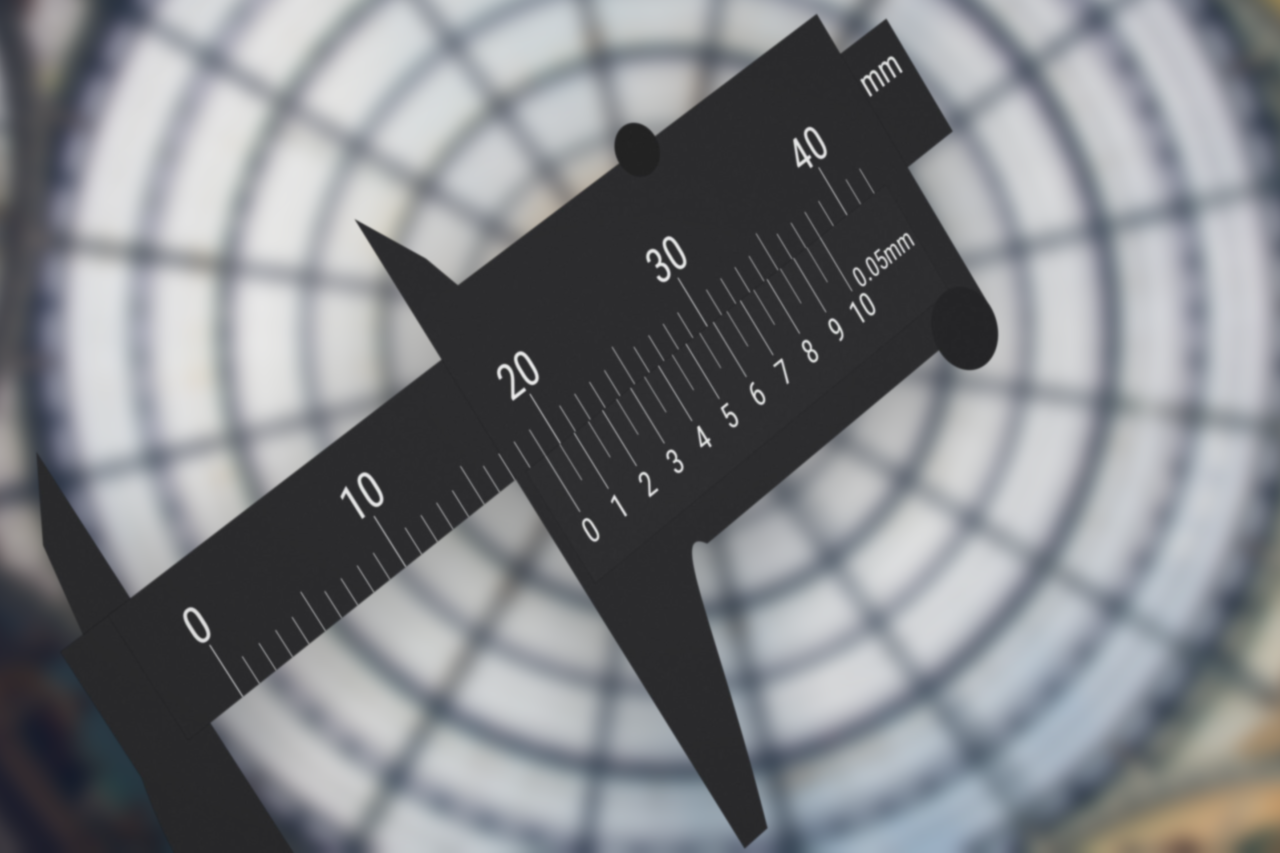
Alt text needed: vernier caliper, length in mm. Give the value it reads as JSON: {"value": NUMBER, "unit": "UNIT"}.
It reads {"value": 19.0, "unit": "mm"}
